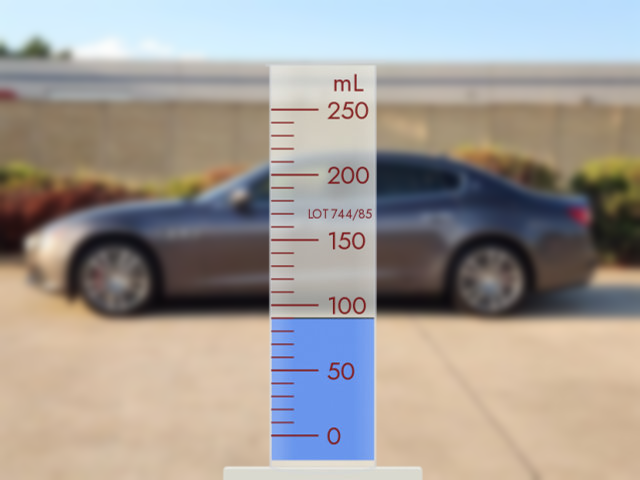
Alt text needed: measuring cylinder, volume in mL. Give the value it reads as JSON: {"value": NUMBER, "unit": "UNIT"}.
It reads {"value": 90, "unit": "mL"}
